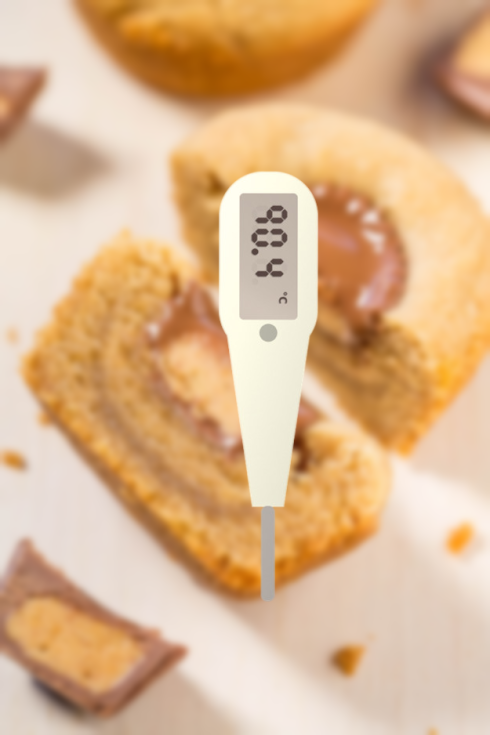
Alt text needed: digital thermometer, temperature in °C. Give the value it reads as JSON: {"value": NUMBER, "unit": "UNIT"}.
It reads {"value": 90.4, "unit": "°C"}
